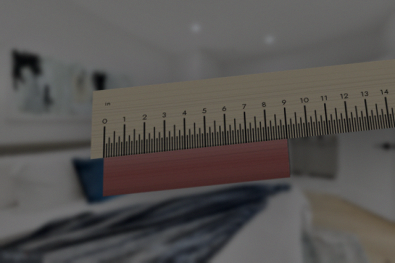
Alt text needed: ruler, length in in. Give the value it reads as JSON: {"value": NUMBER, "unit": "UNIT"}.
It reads {"value": 9, "unit": "in"}
